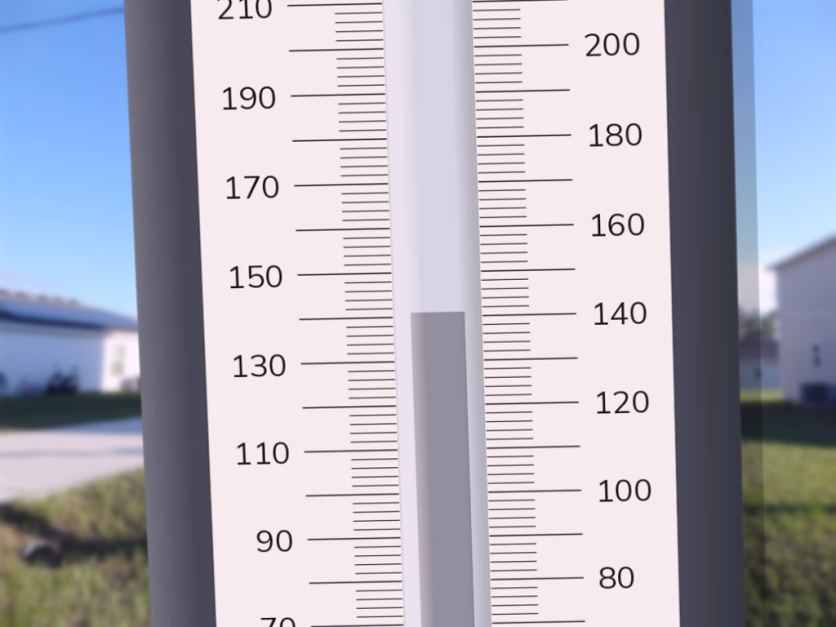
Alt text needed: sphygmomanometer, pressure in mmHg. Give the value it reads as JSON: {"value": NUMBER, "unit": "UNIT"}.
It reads {"value": 141, "unit": "mmHg"}
